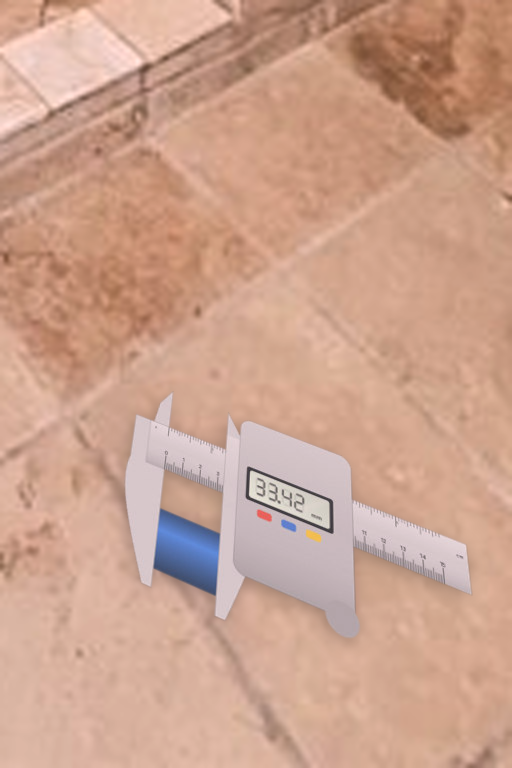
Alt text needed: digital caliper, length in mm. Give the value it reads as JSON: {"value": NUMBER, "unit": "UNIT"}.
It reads {"value": 33.42, "unit": "mm"}
